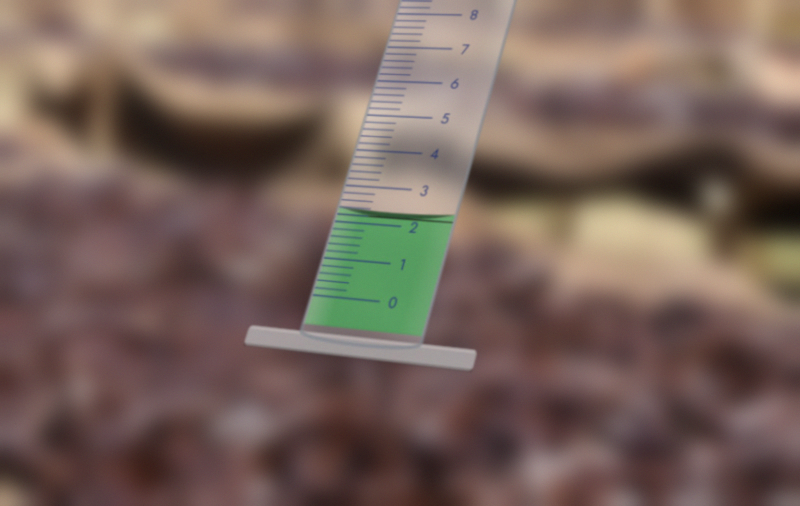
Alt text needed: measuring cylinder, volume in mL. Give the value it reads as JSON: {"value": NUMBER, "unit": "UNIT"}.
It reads {"value": 2.2, "unit": "mL"}
